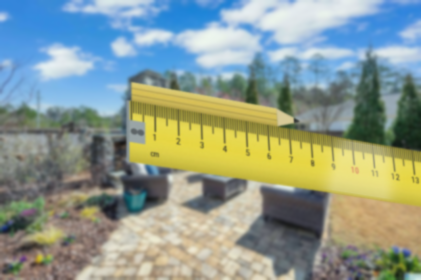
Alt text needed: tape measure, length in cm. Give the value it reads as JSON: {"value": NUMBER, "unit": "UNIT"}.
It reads {"value": 7.5, "unit": "cm"}
